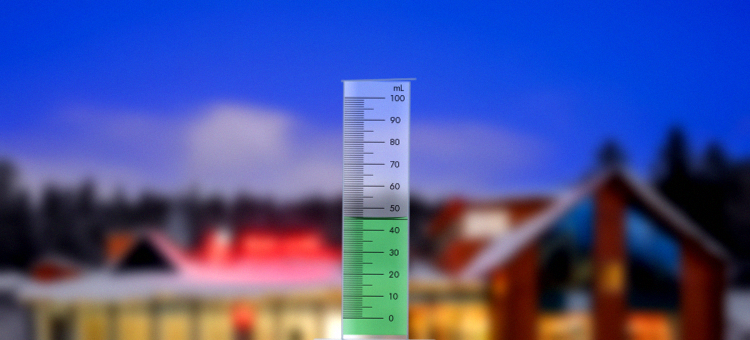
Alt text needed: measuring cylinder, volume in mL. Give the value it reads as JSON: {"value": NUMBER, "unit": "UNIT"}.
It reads {"value": 45, "unit": "mL"}
